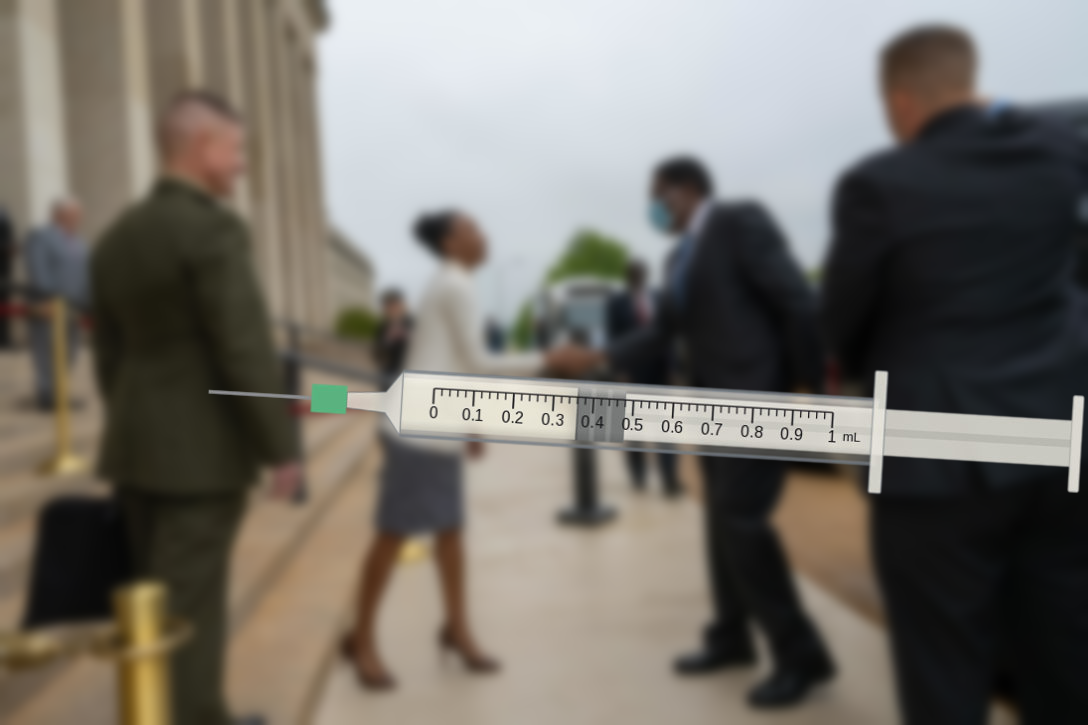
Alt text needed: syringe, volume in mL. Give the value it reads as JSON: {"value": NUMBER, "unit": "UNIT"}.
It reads {"value": 0.36, "unit": "mL"}
